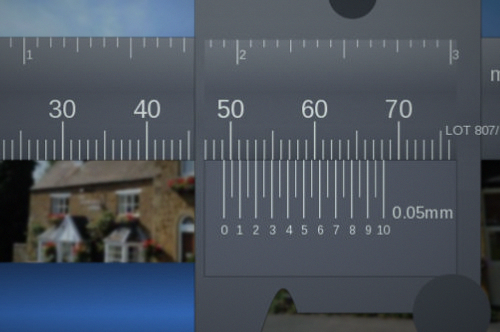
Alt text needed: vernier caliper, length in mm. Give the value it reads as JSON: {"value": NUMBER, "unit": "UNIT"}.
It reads {"value": 49.2, "unit": "mm"}
